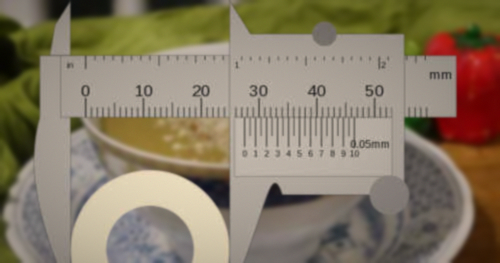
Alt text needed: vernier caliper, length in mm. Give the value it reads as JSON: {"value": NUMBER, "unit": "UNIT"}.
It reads {"value": 27.5, "unit": "mm"}
